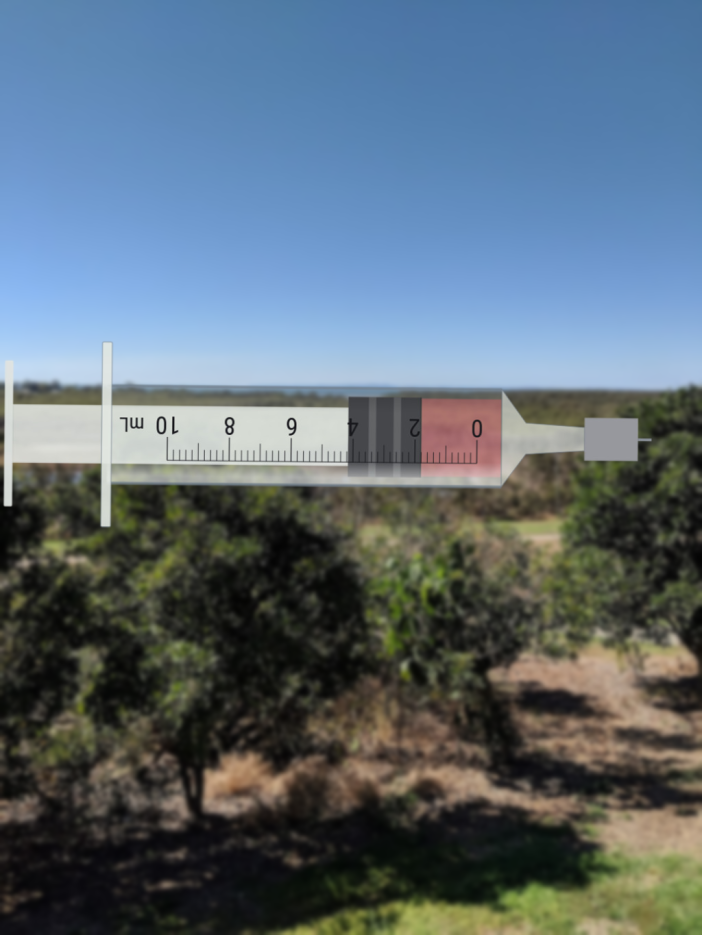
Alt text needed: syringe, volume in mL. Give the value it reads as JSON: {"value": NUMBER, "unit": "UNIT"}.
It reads {"value": 1.8, "unit": "mL"}
